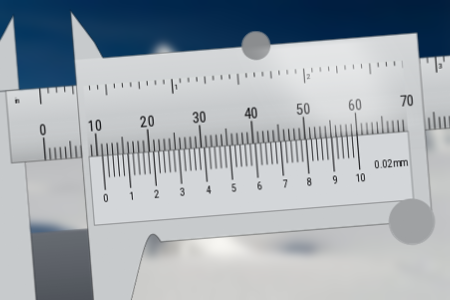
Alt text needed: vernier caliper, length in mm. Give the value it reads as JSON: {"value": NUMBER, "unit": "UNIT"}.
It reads {"value": 11.0, "unit": "mm"}
